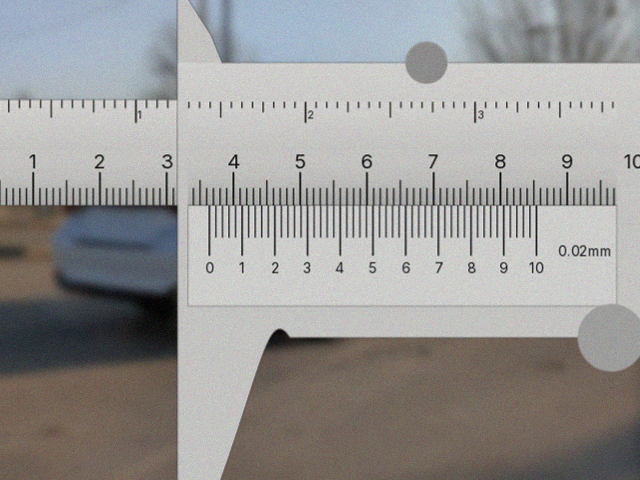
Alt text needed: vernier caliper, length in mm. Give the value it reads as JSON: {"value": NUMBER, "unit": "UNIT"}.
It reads {"value": 36.4, "unit": "mm"}
